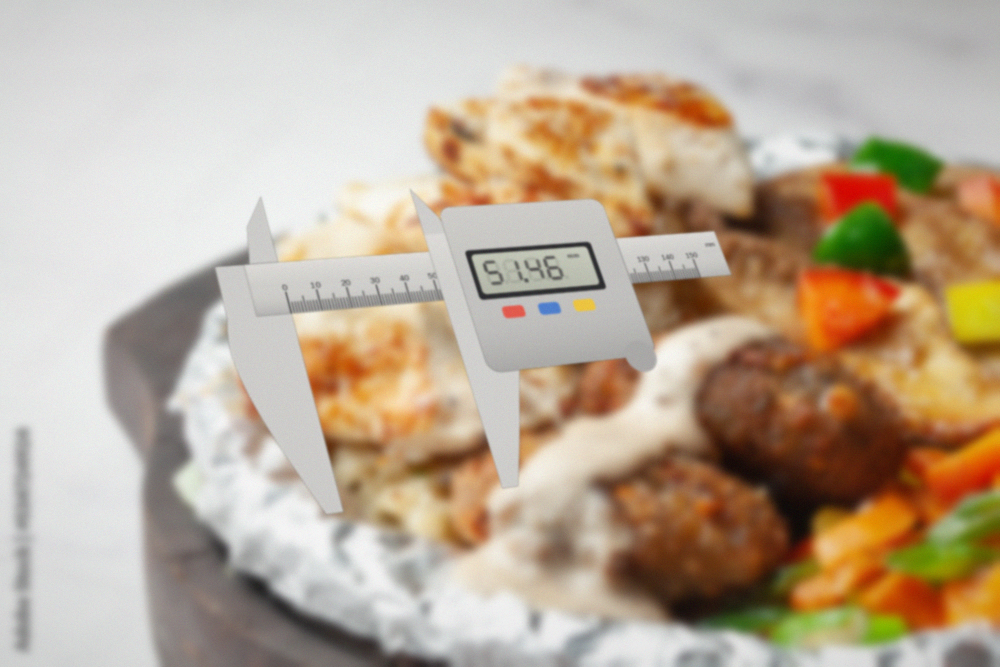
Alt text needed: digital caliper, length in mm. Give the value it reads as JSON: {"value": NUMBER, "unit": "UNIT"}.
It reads {"value": 51.46, "unit": "mm"}
